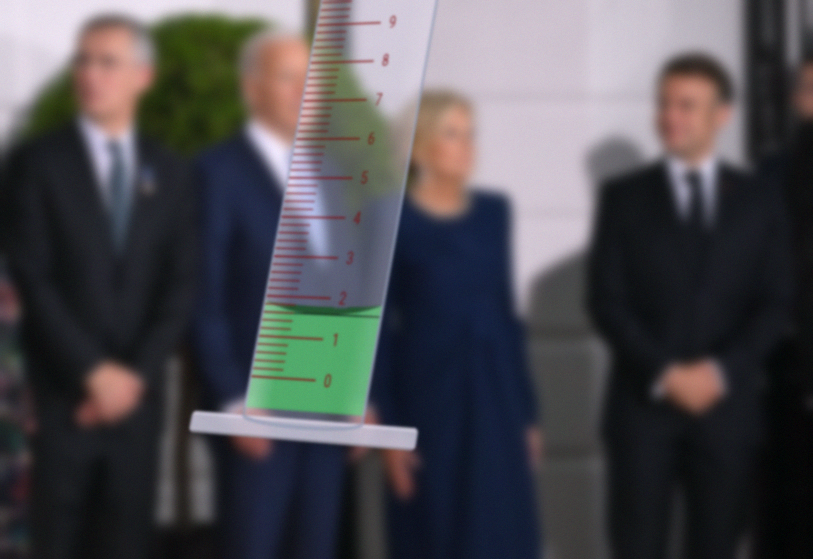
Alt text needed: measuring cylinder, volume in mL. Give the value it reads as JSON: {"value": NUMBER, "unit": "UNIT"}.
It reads {"value": 1.6, "unit": "mL"}
